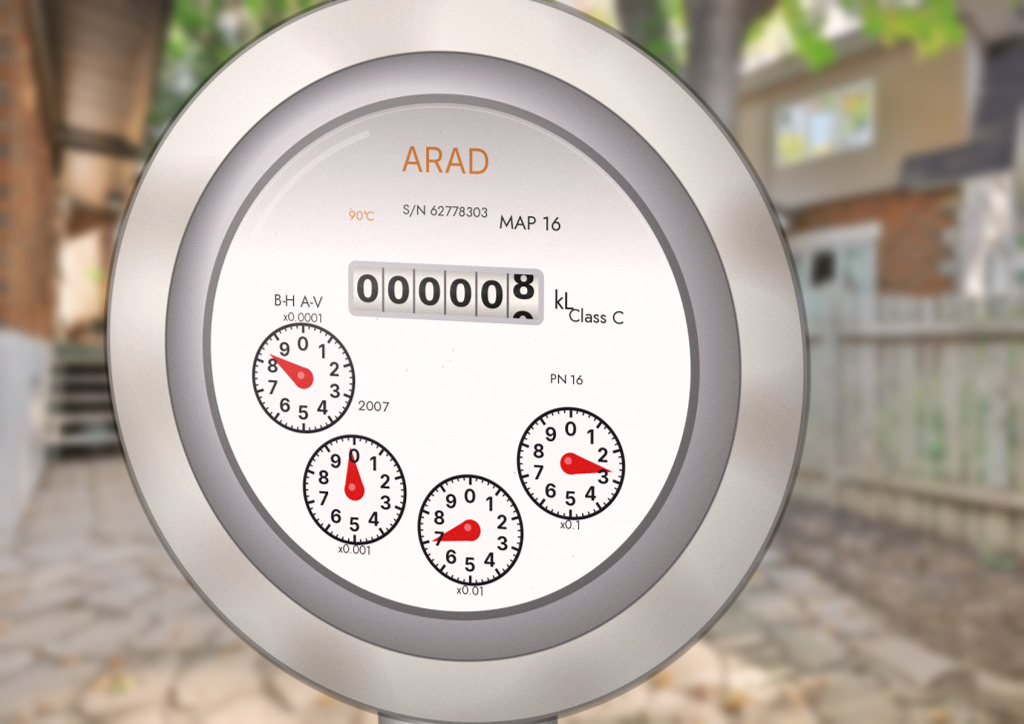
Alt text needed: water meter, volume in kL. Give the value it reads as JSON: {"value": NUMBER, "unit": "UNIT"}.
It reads {"value": 8.2698, "unit": "kL"}
